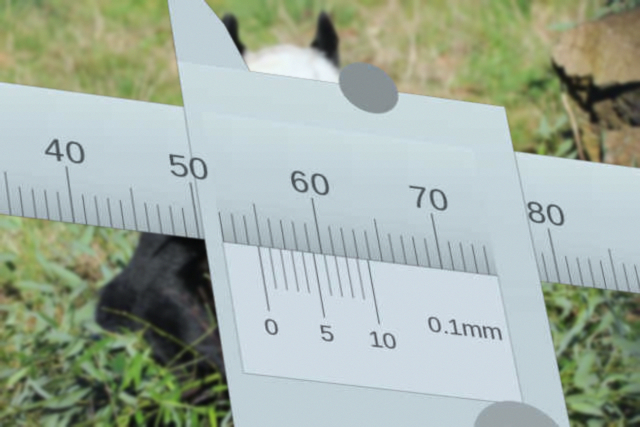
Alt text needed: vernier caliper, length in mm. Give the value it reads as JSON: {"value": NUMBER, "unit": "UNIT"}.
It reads {"value": 54.8, "unit": "mm"}
